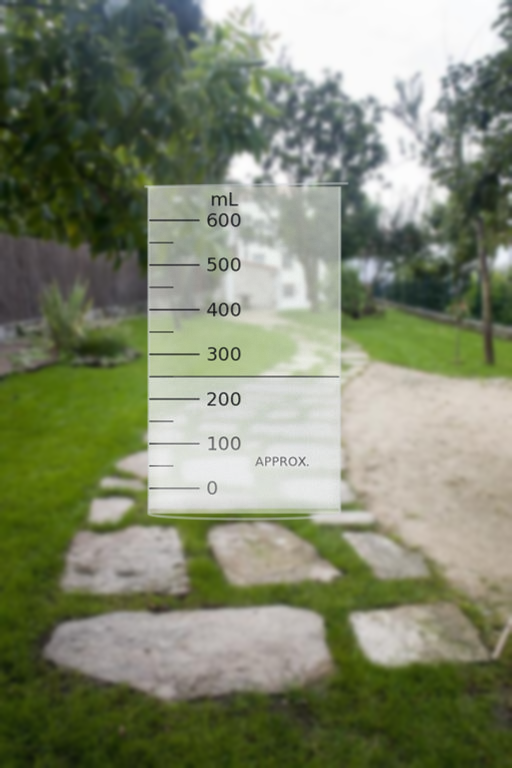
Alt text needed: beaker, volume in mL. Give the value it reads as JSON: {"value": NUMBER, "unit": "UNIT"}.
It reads {"value": 250, "unit": "mL"}
